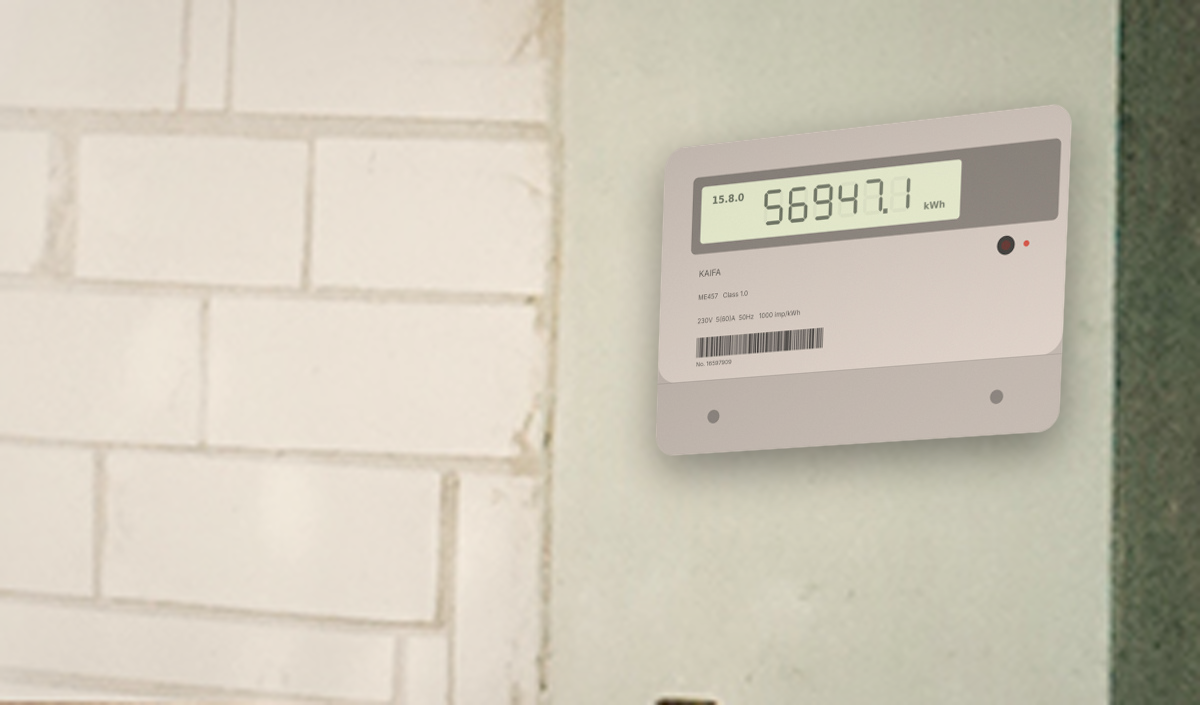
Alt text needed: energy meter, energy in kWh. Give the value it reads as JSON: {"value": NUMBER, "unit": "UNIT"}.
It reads {"value": 56947.1, "unit": "kWh"}
